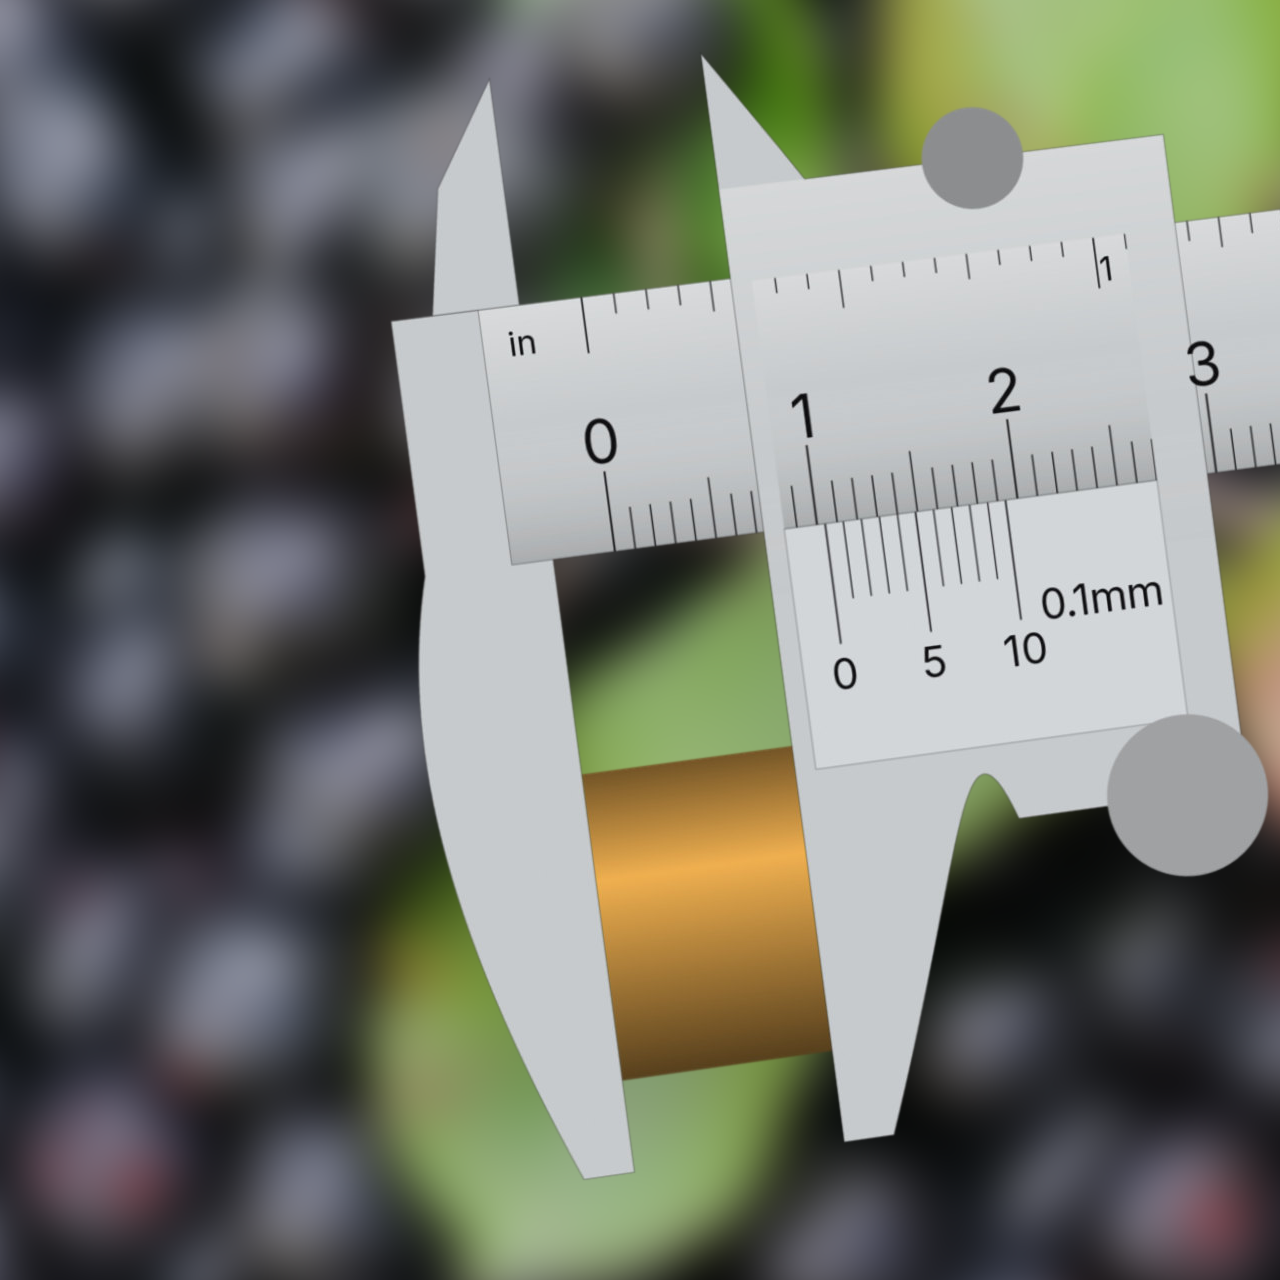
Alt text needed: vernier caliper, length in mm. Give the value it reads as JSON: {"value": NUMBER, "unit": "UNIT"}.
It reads {"value": 10.4, "unit": "mm"}
